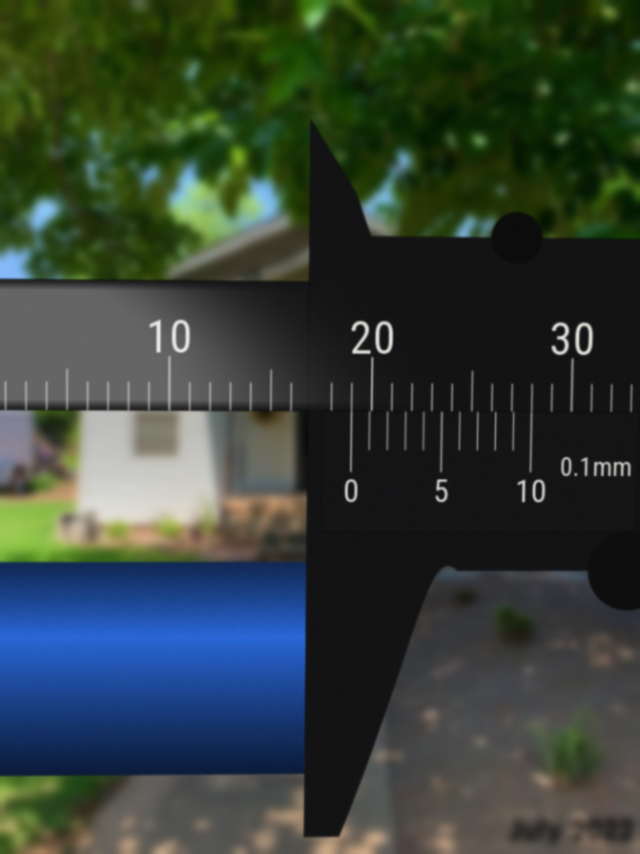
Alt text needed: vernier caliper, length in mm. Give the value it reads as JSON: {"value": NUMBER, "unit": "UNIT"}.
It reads {"value": 19.0, "unit": "mm"}
